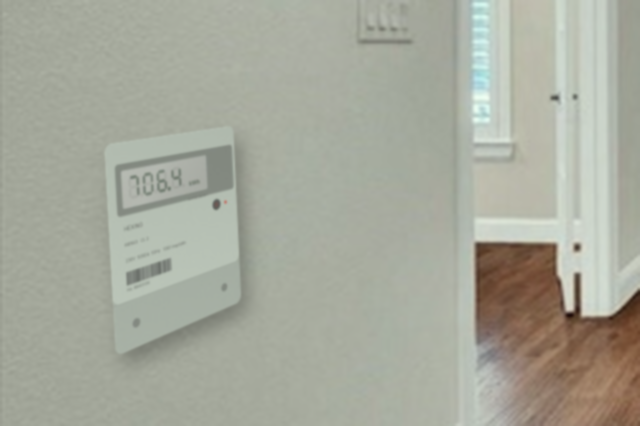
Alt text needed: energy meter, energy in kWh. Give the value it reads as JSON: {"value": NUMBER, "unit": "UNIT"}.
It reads {"value": 706.4, "unit": "kWh"}
